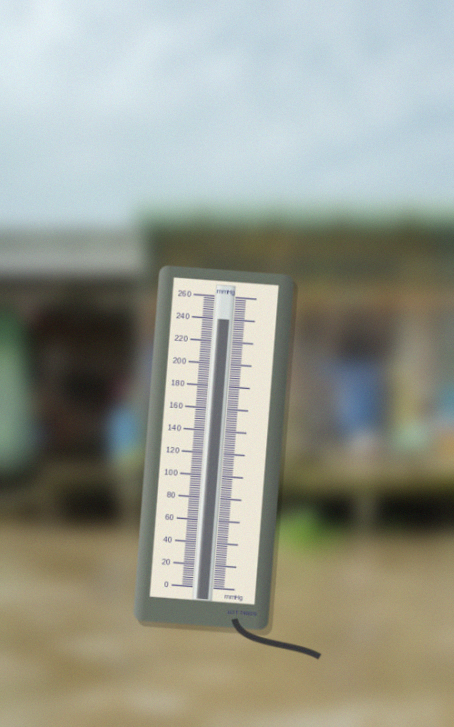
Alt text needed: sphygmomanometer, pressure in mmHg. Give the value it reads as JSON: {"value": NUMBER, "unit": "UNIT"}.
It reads {"value": 240, "unit": "mmHg"}
